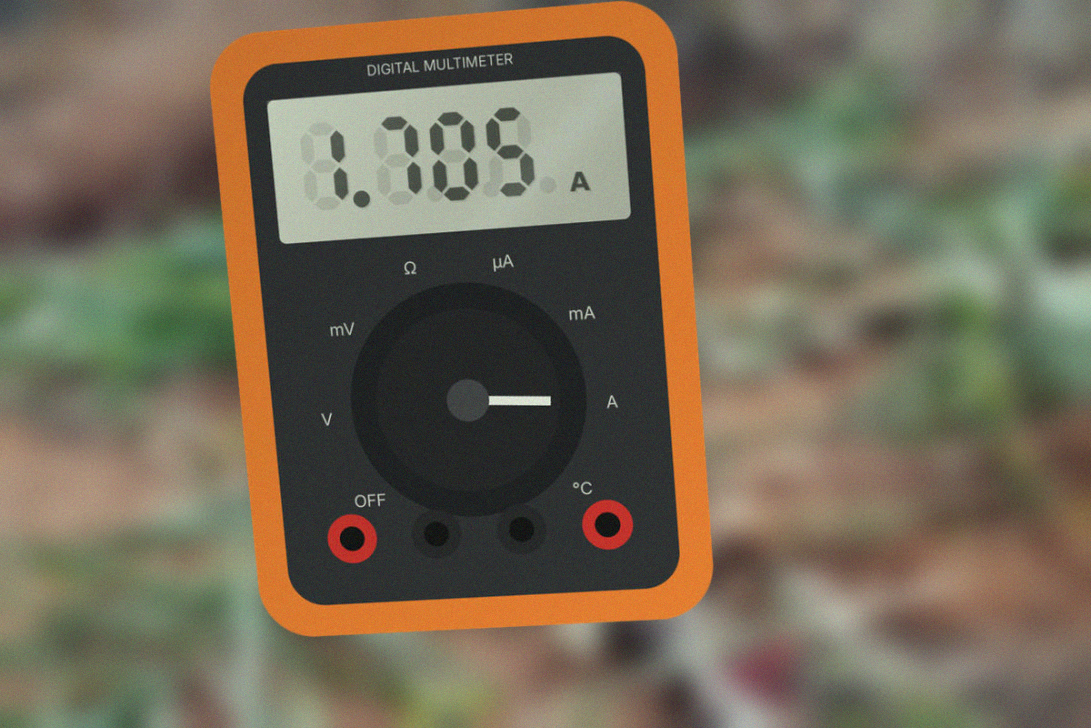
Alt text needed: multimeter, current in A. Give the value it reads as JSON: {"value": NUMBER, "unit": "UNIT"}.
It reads {"value": 1.705, "unit": "A"}
